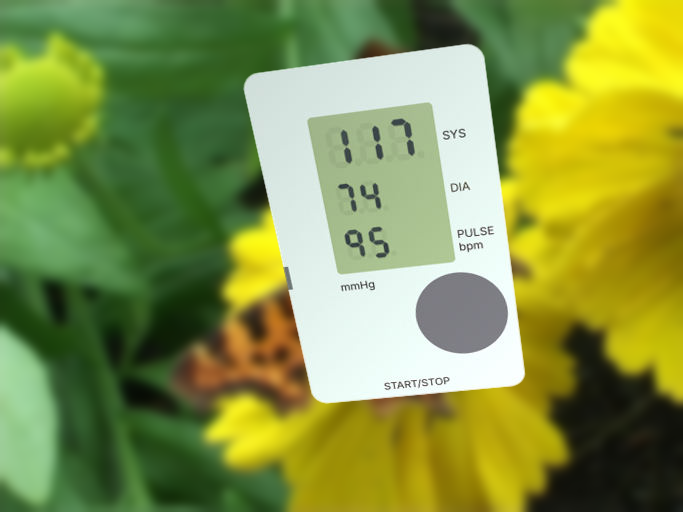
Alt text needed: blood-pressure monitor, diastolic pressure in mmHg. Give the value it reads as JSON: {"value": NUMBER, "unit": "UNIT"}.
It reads {"value": 74, "unit": "mmHg"}
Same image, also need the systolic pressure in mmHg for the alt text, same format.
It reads {"value": 117, "unit": "mmHg"}
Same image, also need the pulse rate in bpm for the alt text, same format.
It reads {"value": 95, "unit": "bpm"}
